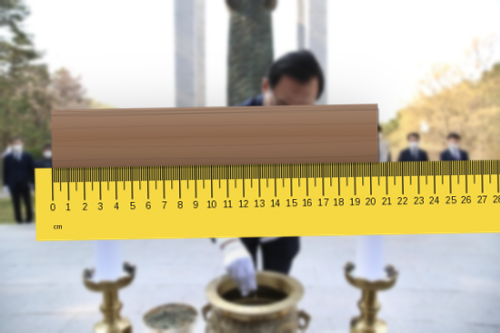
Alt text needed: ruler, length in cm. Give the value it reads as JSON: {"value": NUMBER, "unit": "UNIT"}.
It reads {"value": 20.5, "unit": "cm"}
